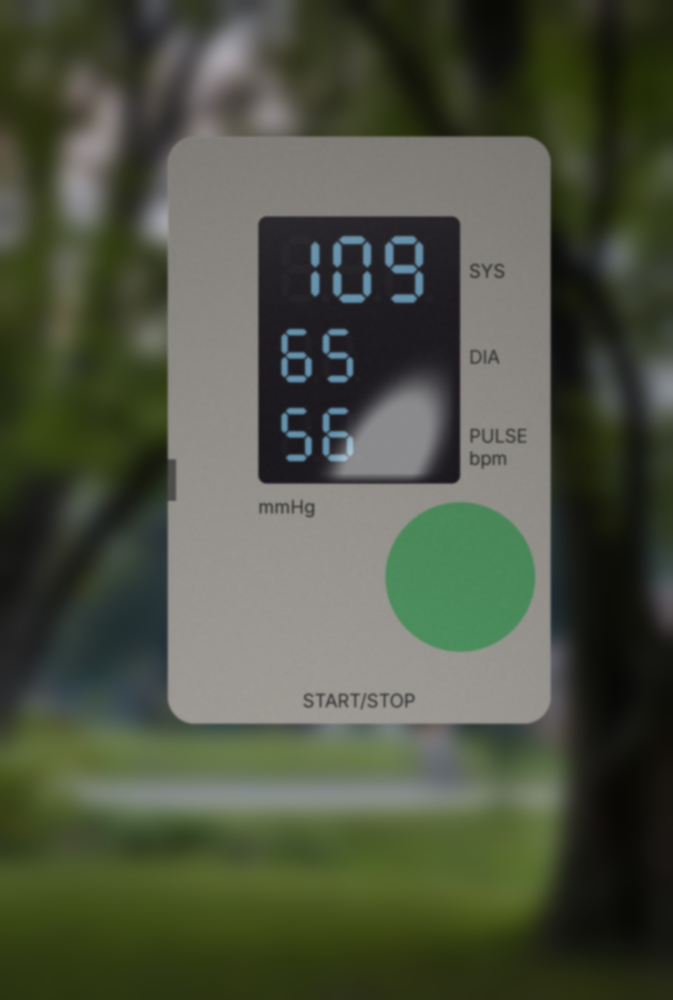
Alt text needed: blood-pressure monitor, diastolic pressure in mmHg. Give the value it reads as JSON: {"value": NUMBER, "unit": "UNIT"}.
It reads {"value": 65, "unit": "mmHg"}
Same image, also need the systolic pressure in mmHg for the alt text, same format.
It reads {"value": 109, "unit": "mmHg"}
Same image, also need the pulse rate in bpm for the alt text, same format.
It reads {"value": 56, "unit": "bpm"}
